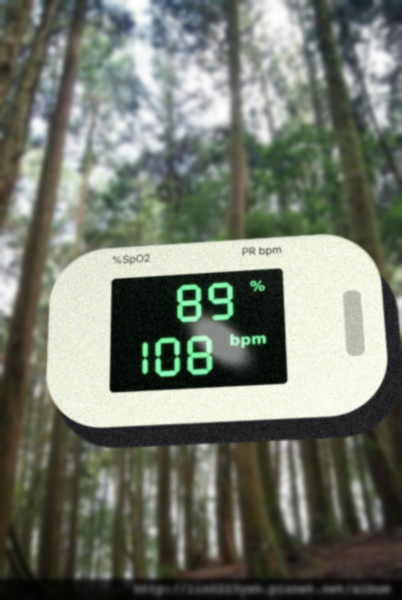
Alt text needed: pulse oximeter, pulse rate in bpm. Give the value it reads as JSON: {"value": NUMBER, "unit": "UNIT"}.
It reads {"value": 108, "unit": "bpm"}
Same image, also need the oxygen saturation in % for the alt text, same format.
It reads {"value": 89, "unit": "%"}
